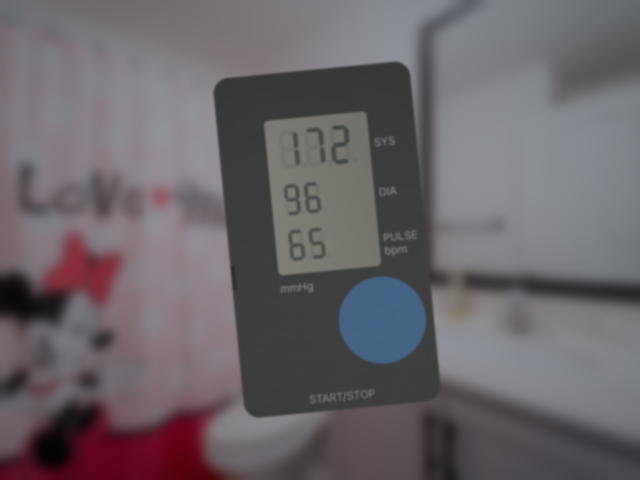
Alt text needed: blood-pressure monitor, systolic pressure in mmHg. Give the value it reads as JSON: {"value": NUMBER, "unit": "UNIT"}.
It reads {"value": 172, "unit": "mmHg"}
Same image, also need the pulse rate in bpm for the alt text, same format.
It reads {"value": 65, "unit": "bpm"}
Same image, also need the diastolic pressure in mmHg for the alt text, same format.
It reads {"value": 96, "unit": "mmHg"}
